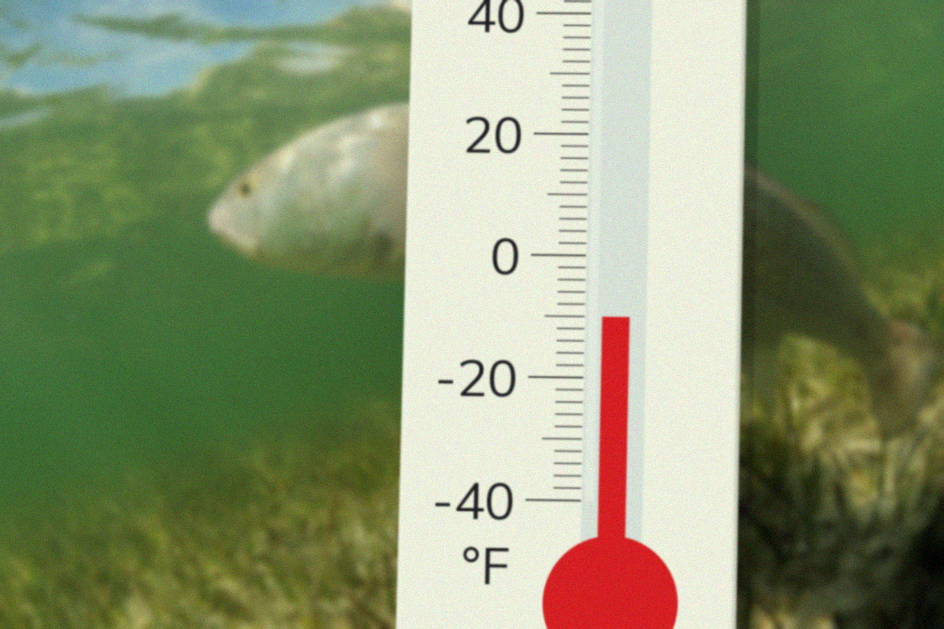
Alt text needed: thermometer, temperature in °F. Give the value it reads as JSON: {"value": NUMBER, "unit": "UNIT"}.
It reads {"value": -10, "unit": "°F"}
